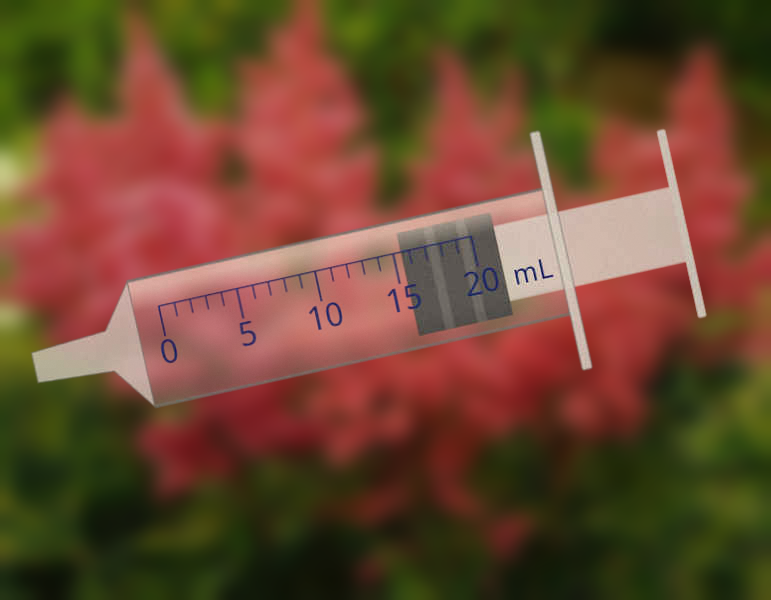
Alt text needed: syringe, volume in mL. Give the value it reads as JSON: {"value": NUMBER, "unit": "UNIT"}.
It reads {"value": 15.5, "unit": "mL"}
